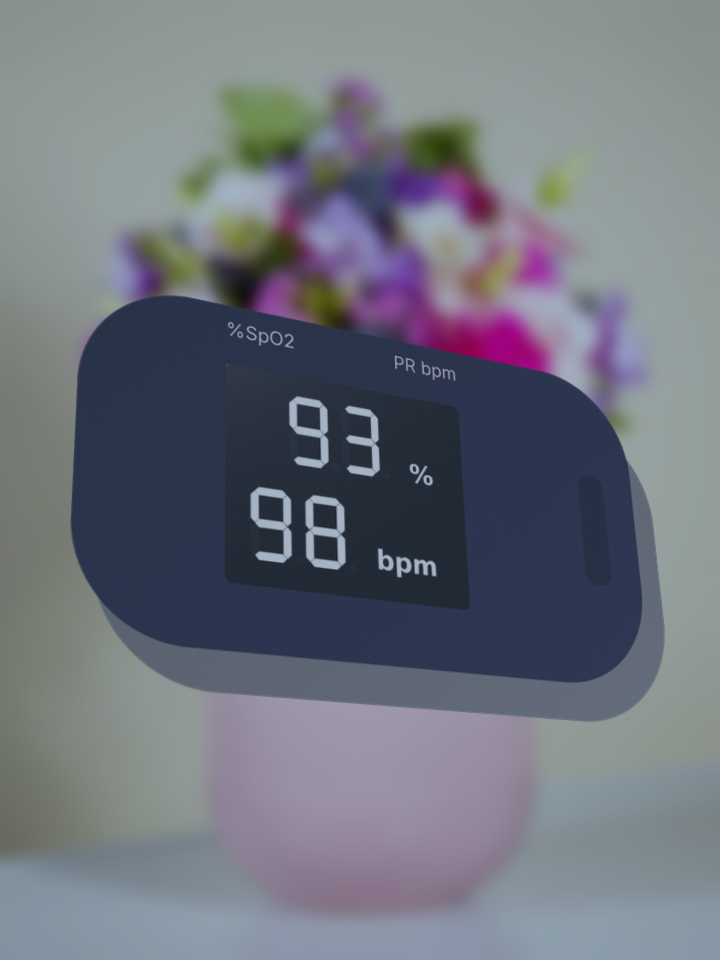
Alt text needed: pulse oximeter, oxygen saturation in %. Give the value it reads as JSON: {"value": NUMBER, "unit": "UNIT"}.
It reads {"value": 93, "unit": "%"}
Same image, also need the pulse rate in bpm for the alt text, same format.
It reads {"value": 98, "unit": "bpm"}
